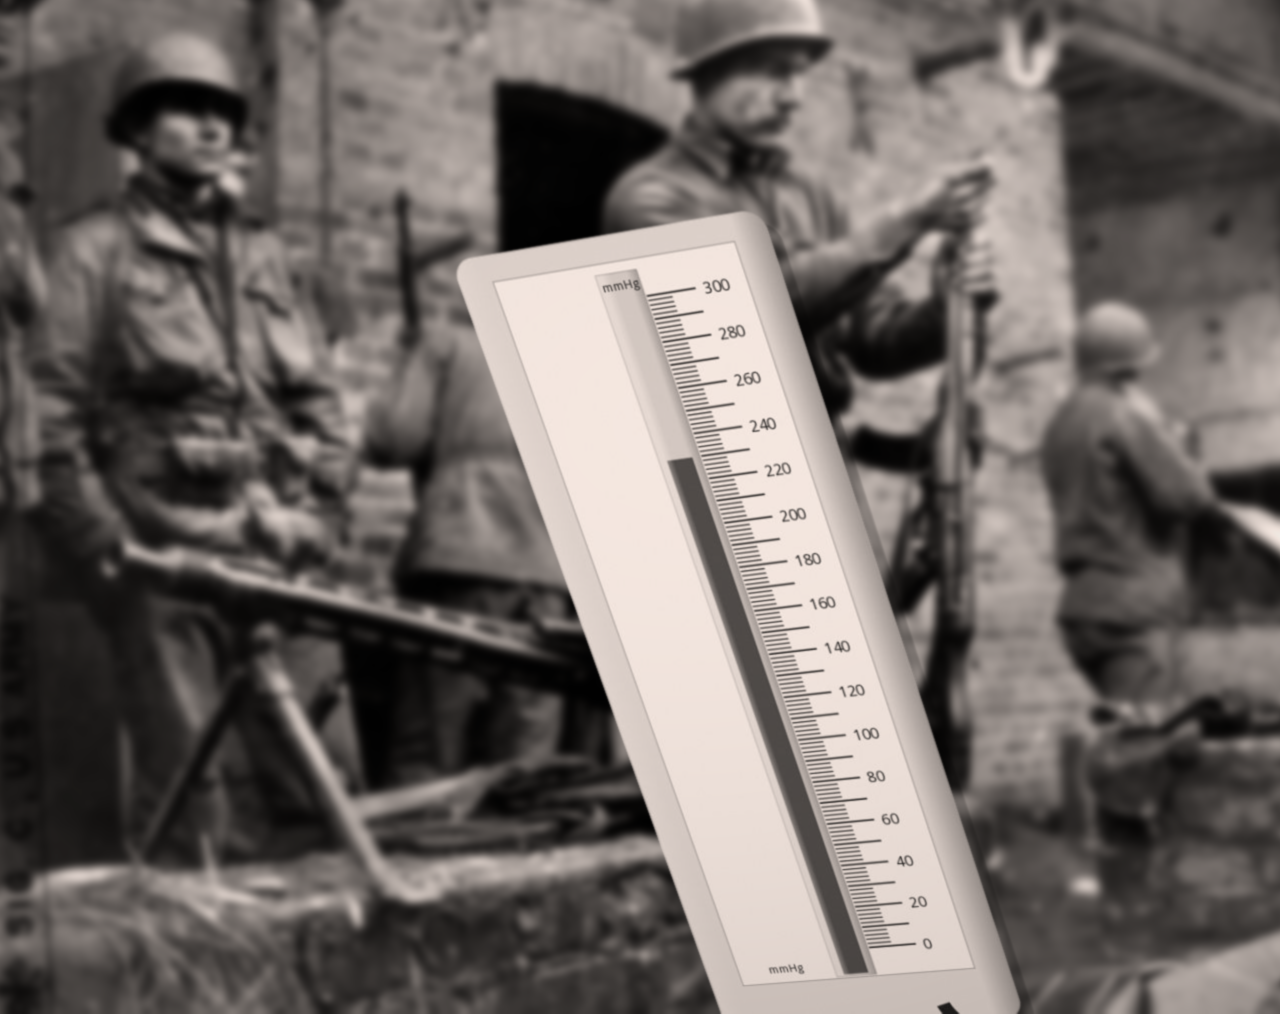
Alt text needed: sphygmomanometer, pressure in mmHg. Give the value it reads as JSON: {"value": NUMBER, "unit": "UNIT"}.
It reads {"value": 230, "unit": "mmHg"}
